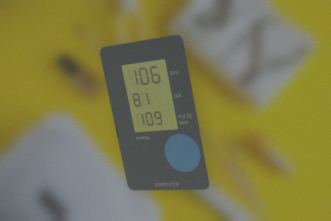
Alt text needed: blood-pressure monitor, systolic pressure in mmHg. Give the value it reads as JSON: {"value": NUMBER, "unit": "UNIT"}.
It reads {"value": 106, "unit": "mmHg"}
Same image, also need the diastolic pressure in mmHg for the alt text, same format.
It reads {"value": 81, "unit": "mmHg"}
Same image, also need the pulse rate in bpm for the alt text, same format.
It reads {"value": 109, "unit": "bpm"}
